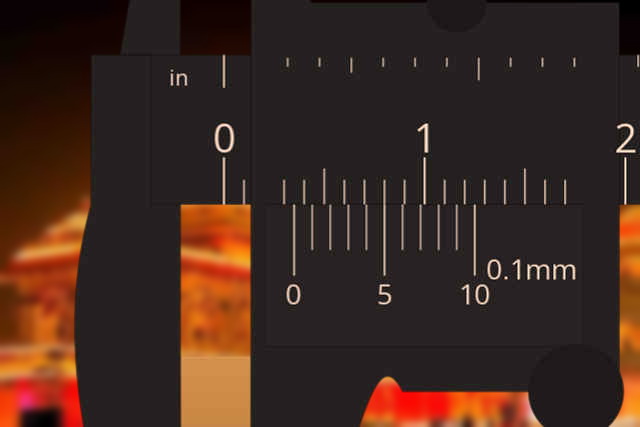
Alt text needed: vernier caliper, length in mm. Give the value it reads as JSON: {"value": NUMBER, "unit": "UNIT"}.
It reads {"value": 3.5, "unit": "mm"}
